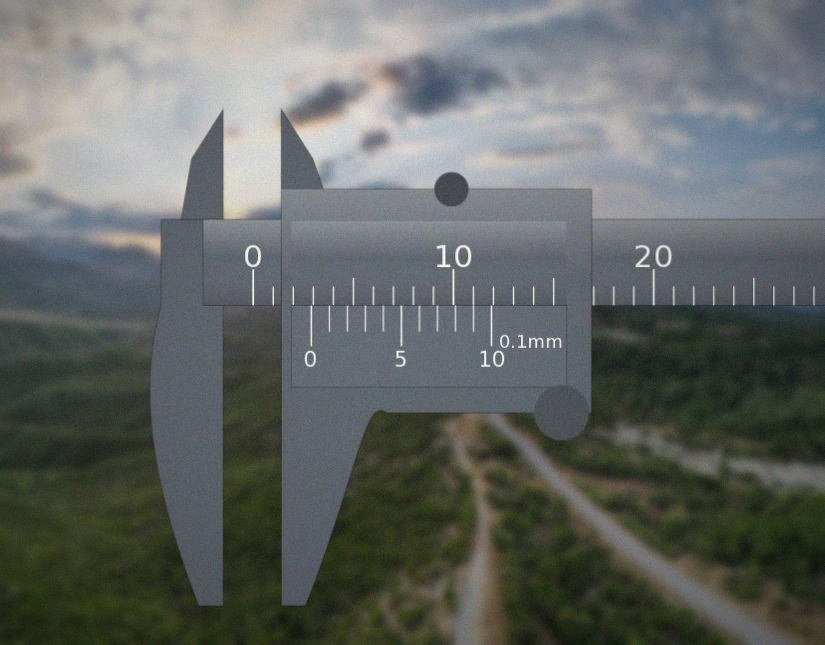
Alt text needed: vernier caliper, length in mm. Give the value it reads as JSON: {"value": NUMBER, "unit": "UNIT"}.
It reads {"value": 2.9, "unit": "mm"}
